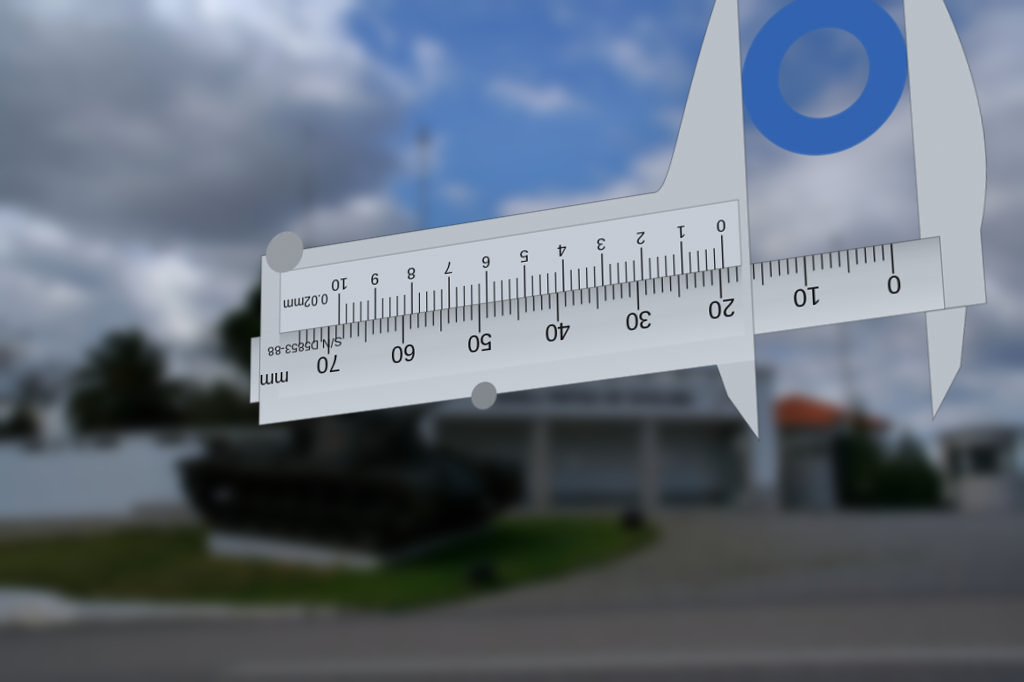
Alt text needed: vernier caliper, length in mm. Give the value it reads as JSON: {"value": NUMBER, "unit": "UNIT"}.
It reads {"value": 19.6, "unit": "mm"}
